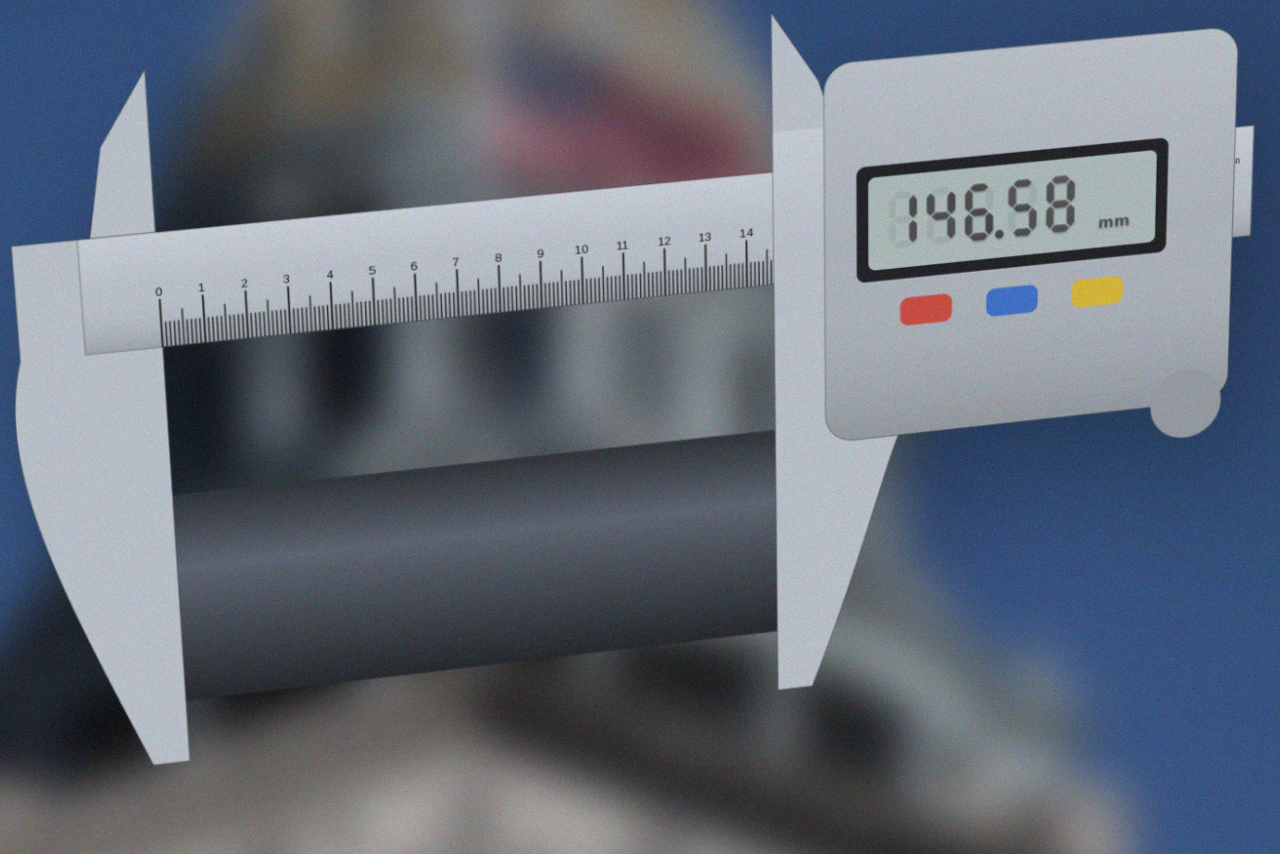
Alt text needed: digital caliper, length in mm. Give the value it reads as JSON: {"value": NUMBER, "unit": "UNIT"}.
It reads {"value": 146.58, "unit": "mm"}
